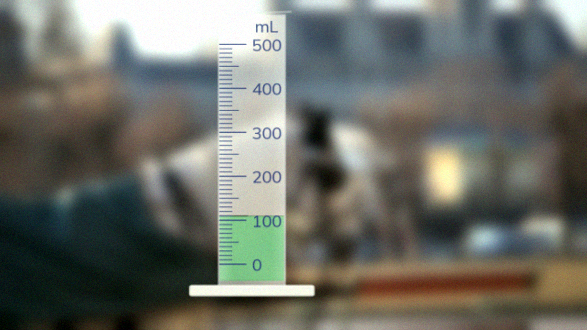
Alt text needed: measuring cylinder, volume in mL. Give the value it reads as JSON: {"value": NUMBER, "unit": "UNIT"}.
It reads {"value": 110, "unit": "mL"}
